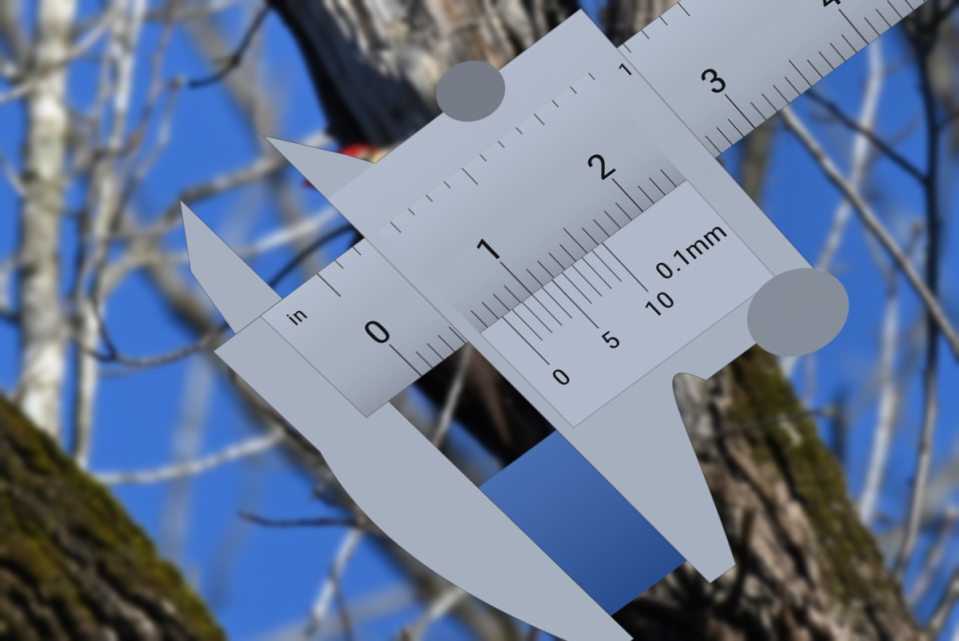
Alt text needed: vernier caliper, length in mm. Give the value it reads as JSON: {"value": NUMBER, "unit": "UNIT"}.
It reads {"value": 7.3, "unit": "mm"}
